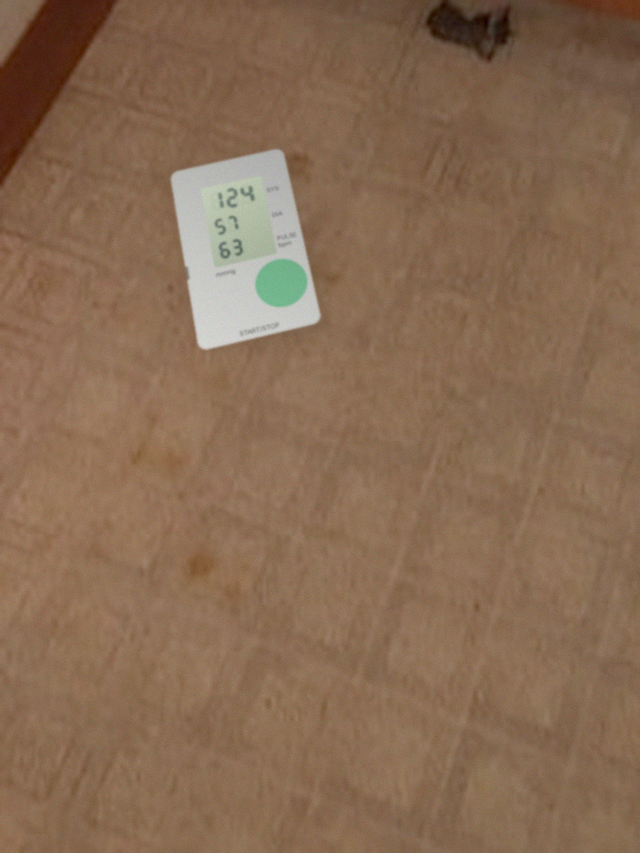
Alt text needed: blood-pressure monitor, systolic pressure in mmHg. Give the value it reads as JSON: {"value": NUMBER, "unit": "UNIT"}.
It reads {"value": 124, "unit": "mmHg"}
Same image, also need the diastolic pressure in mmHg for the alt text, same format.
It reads {"value": 57, "unit": "mmHg"}
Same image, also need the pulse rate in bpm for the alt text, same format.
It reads {"value": 63, "unit": "bpm"}
